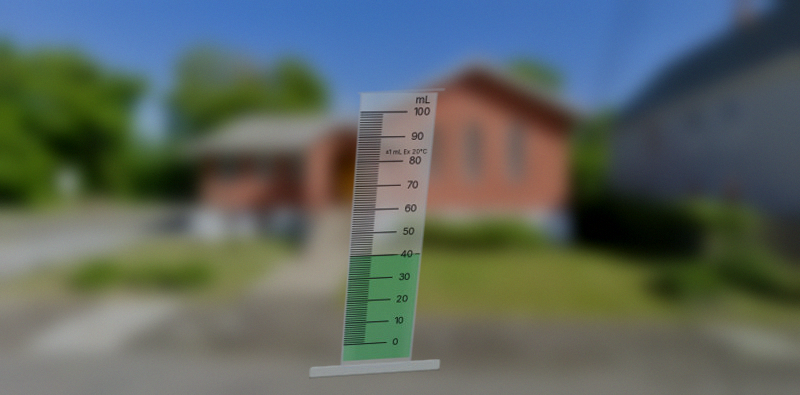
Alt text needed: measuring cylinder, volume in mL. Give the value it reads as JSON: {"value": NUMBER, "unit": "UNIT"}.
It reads {"value": 40, "unit": "mL"}
